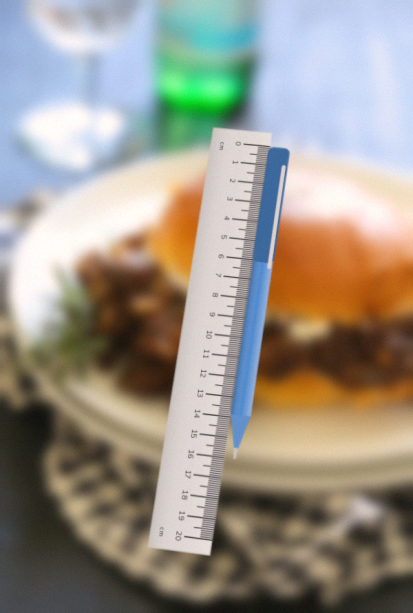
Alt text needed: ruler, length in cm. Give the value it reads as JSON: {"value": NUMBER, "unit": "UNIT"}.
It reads {"value": 16, "unit": "cm"}
